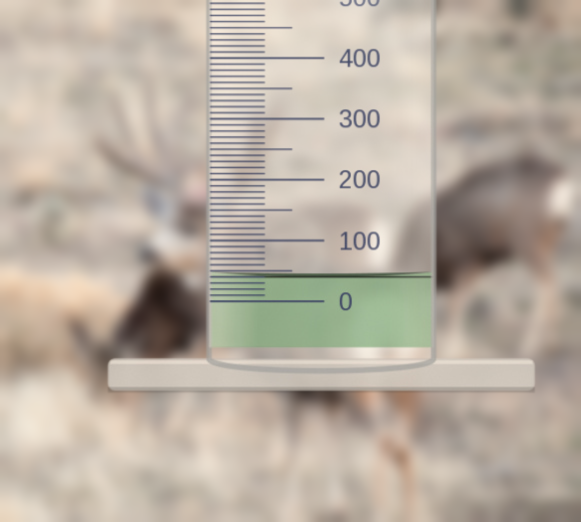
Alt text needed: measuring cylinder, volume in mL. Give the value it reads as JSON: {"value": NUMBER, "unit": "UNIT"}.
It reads {"value": 40, "unit": "mL"}
